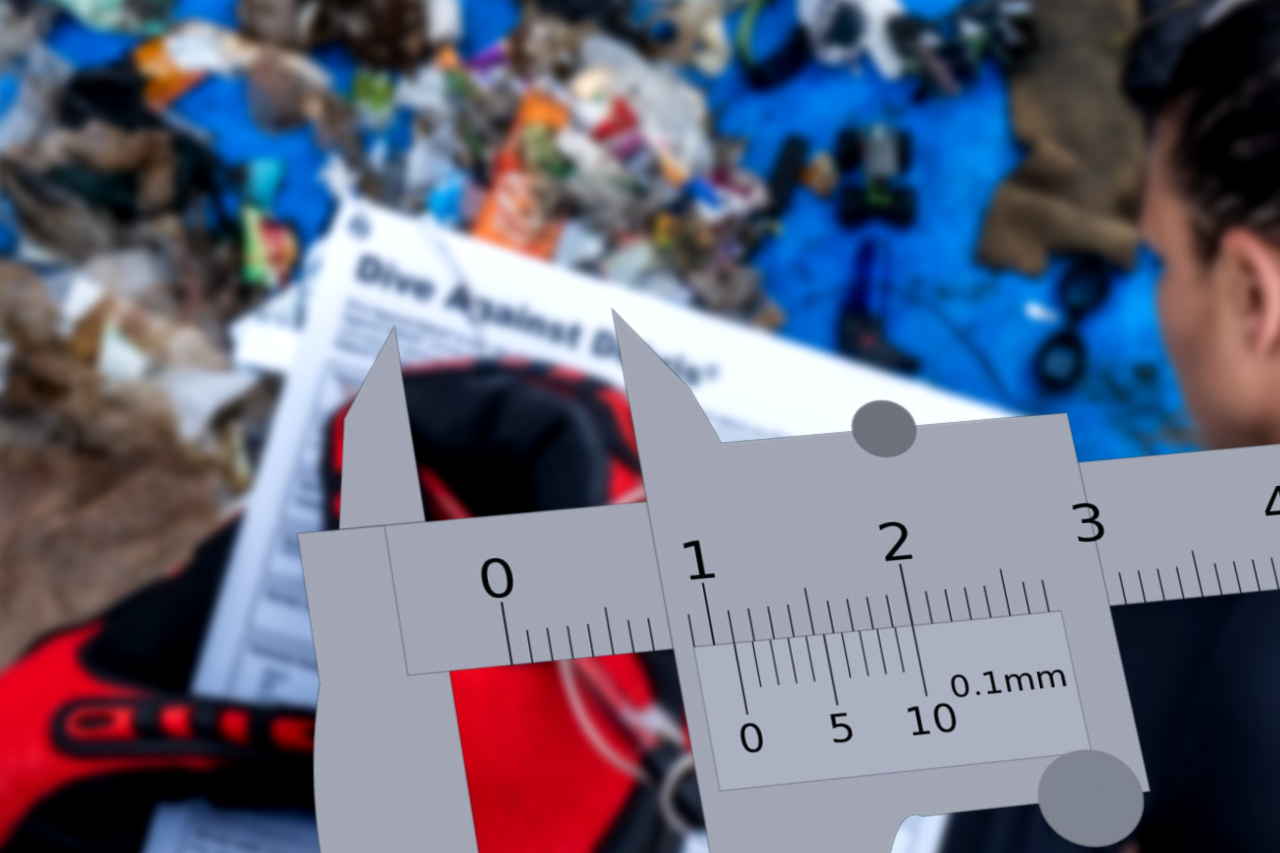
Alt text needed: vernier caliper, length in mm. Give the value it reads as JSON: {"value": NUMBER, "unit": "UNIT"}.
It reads {"value": 11.0, "unit": "mm"}
